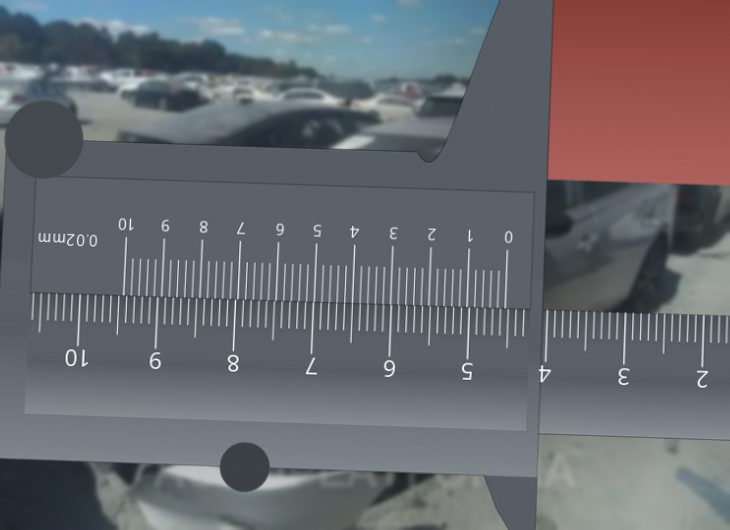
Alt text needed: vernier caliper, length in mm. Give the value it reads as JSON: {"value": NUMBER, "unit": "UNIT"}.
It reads {"value": 45.4, "unit": "mm"}
